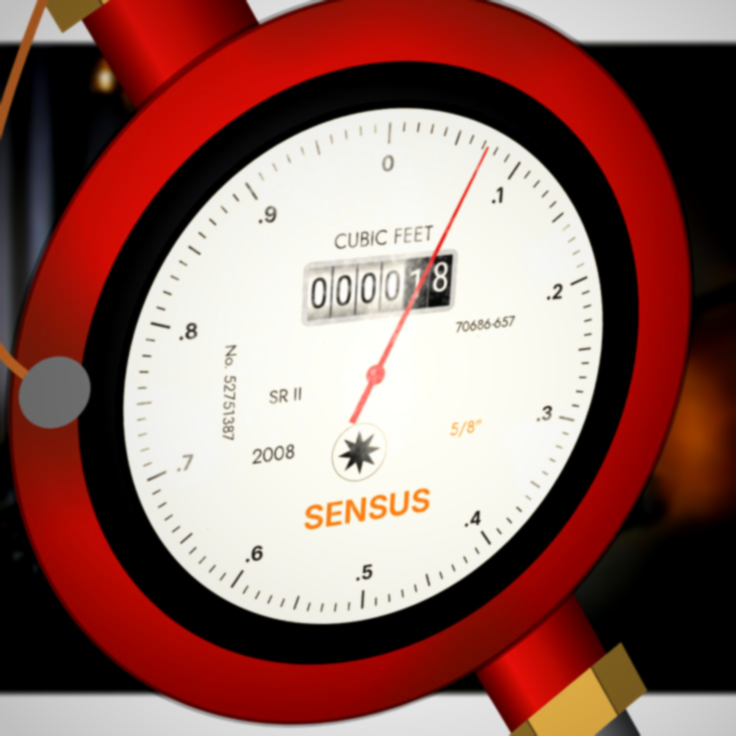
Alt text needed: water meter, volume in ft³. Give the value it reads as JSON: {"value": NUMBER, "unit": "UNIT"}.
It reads {"value": 18.07, "unit": "ft³"}
